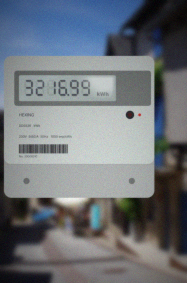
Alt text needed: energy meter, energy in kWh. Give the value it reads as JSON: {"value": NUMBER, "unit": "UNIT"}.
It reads {"value": 3216.99, "unit": "kWh"}
